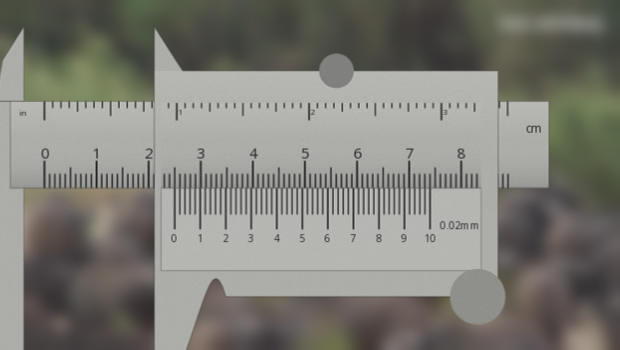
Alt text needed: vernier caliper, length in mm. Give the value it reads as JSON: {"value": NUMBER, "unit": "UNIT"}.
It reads {"value": 25.0, "unit": "mm"}
